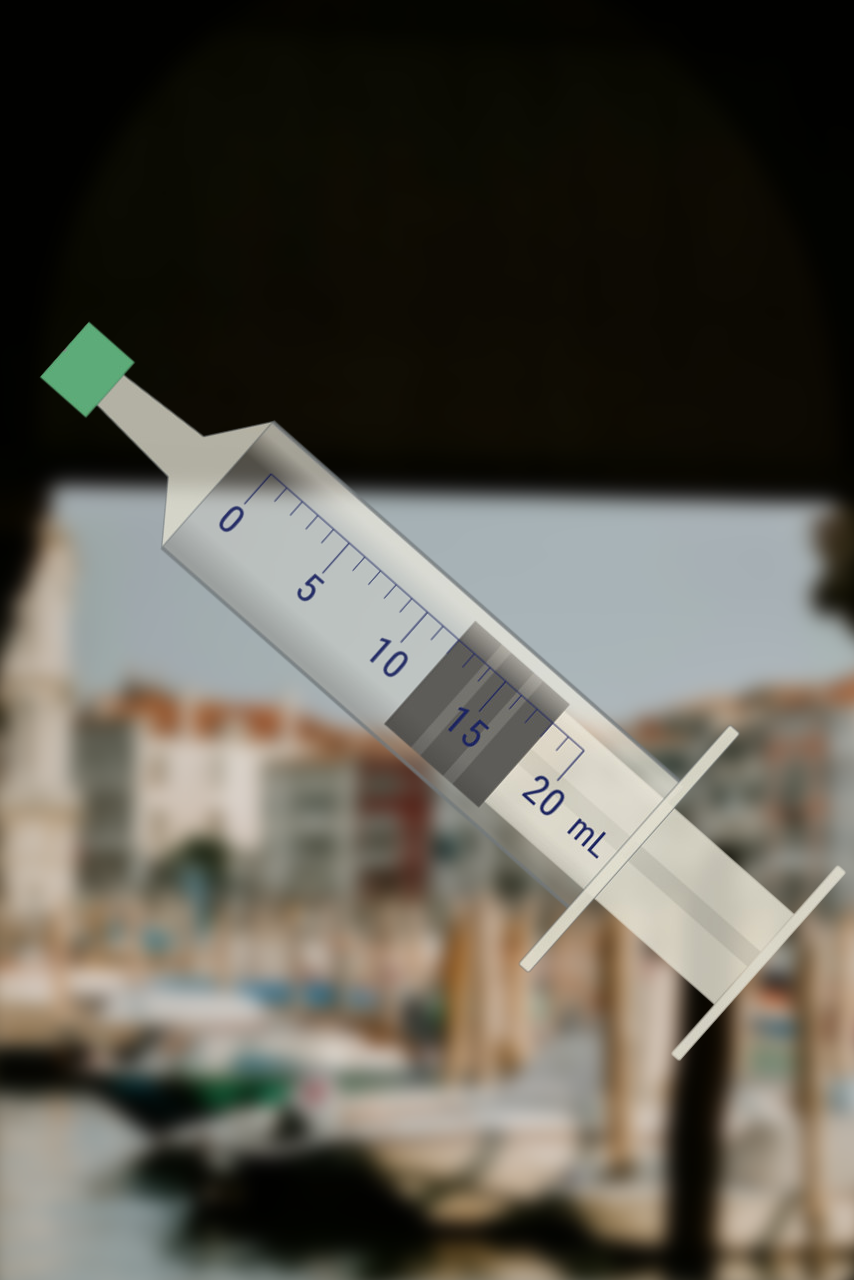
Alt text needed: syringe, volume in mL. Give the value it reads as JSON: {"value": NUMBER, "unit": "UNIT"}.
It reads {"value": 12, "unit": "mL"}
